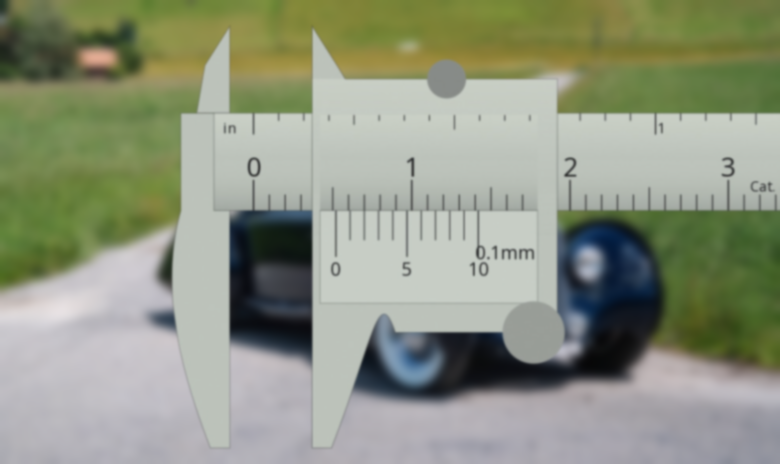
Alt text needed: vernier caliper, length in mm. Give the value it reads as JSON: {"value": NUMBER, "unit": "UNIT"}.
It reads {"value": 5.2, "unit": "mm"}
